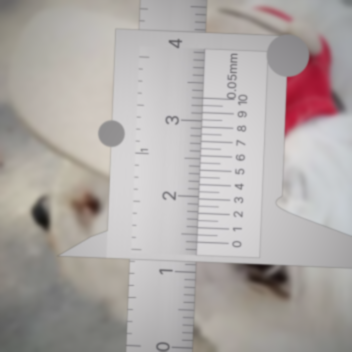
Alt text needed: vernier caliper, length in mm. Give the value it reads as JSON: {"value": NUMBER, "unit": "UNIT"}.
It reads {"value": 14.0, "unit": "mm"}
